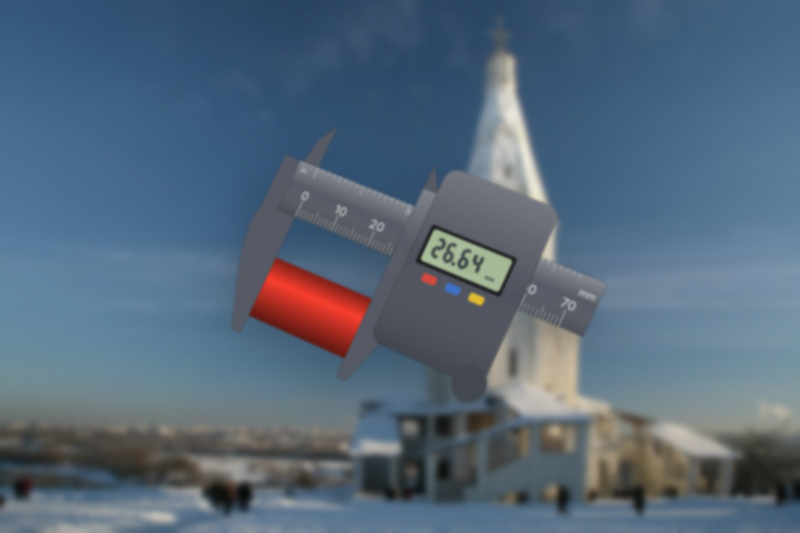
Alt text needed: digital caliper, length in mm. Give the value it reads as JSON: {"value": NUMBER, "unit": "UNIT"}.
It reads {"value": 26.64, "unit": "mm"}
